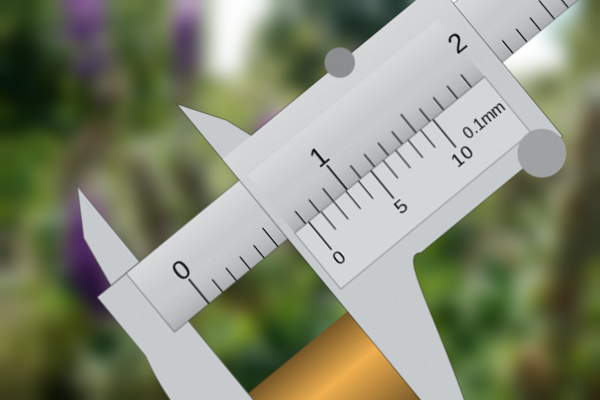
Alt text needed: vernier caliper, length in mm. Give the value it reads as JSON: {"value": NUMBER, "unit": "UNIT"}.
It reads {"value": 7.2, "unit": "mm"}
